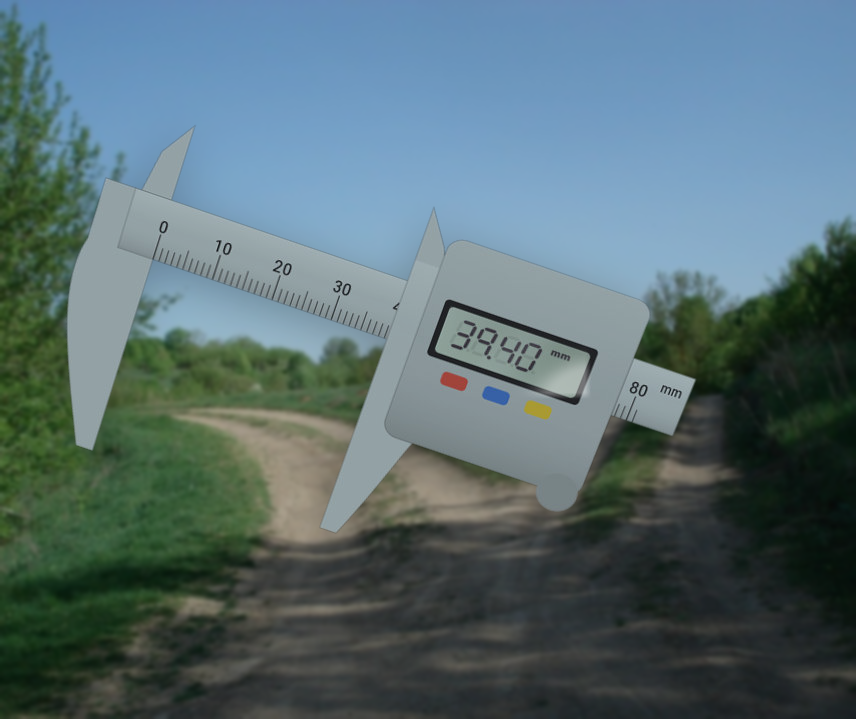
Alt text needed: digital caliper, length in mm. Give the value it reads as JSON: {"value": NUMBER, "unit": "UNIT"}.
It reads {"value": 39.40, "unit": "mm"}
